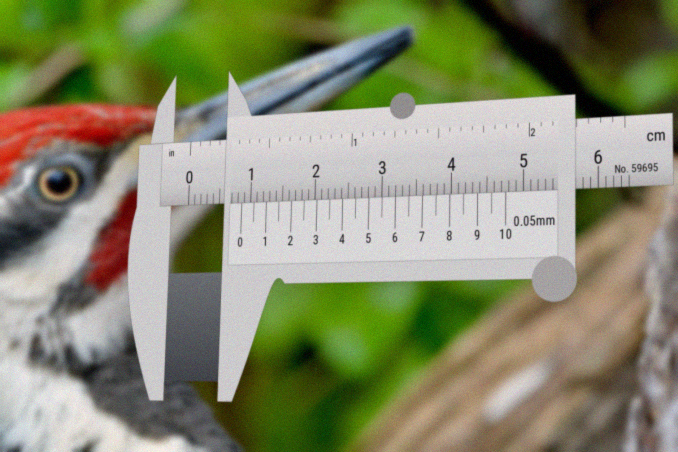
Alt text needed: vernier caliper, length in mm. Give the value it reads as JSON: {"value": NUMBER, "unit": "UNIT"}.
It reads {"value": 8.6, "unit": "mm"}
